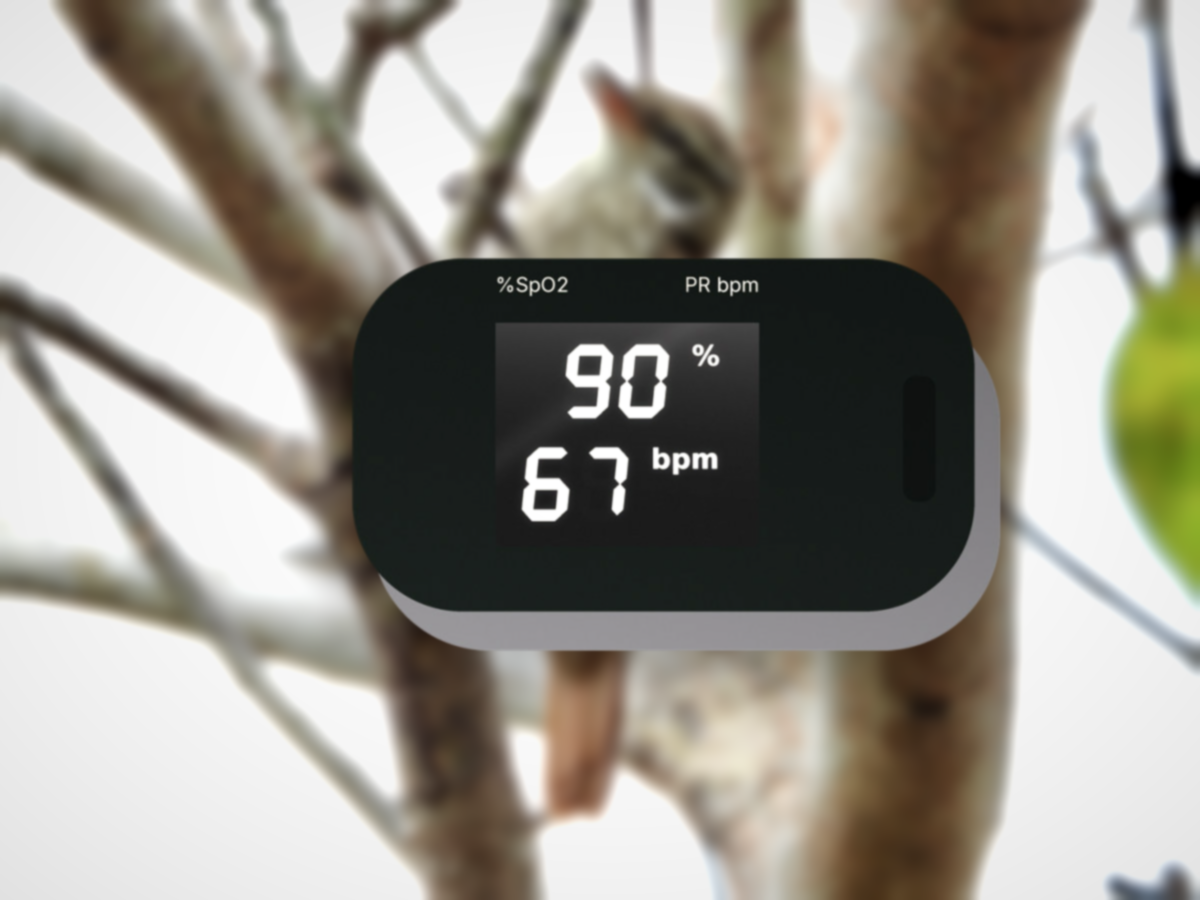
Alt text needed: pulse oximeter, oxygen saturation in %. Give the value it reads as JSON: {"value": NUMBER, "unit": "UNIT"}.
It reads {"value": 90, "unit": "%"}
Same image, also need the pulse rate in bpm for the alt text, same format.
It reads {"value": 67, "unit": "bpm"}
